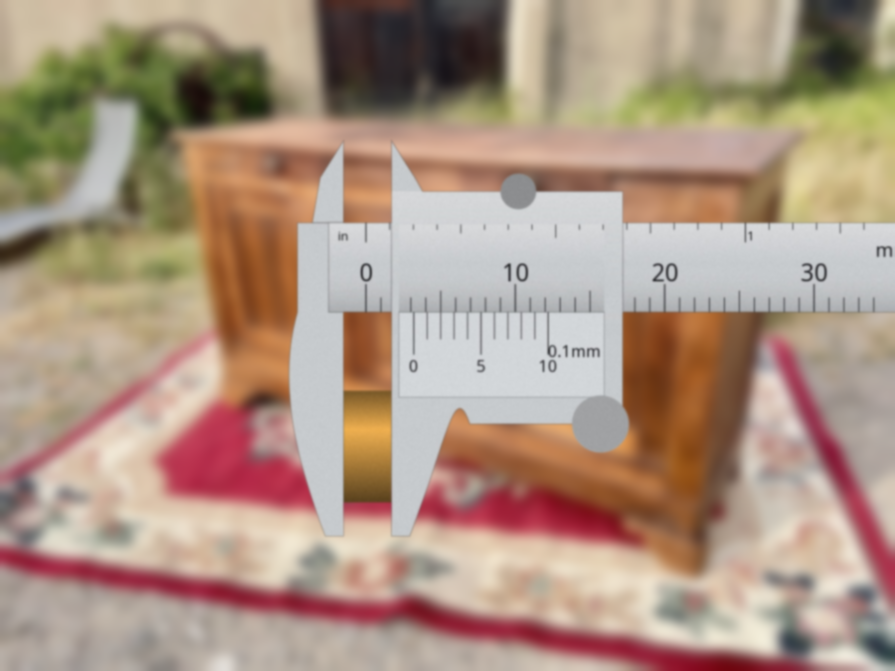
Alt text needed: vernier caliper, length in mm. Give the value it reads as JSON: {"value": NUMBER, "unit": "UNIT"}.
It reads {"value": 3.2, "unit": "mm"}
